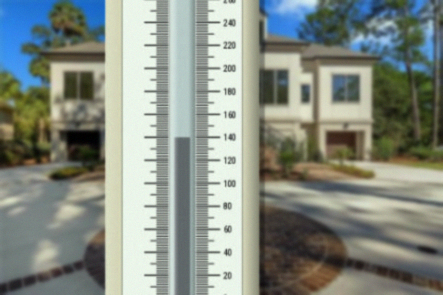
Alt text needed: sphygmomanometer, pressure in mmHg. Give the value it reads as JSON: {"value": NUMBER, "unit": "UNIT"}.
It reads {"value": 140, "unit": "mmHg"}
